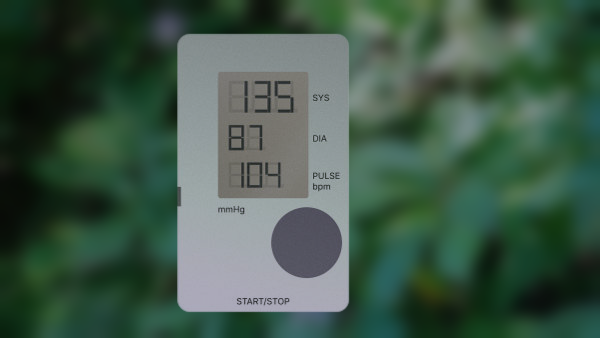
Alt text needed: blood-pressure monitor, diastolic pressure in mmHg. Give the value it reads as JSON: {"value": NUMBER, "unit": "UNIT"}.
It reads {"value": 87, "unit": "mmHg"}
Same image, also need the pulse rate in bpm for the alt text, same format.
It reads {"value": 104, "unit": "bpm"}
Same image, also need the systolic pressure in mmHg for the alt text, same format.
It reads {"value": 135, "unit": "mmHg"}
